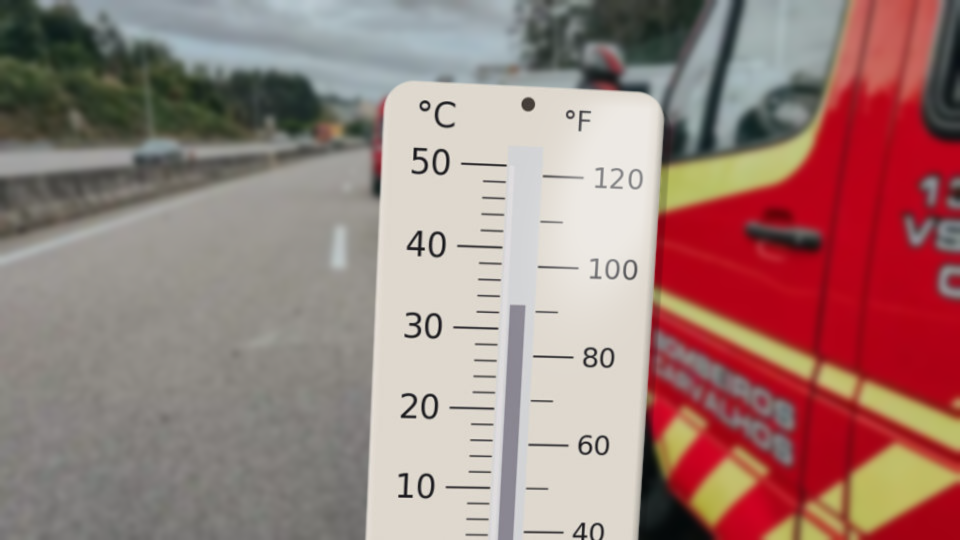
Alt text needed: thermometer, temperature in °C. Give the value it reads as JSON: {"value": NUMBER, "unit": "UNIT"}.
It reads {"value": 33, "unit": "°C"}
